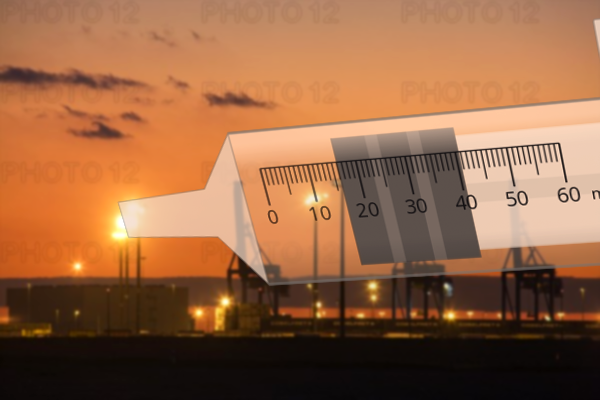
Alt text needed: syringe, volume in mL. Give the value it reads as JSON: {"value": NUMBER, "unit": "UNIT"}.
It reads {"value": 16, "unit": "mL"}
